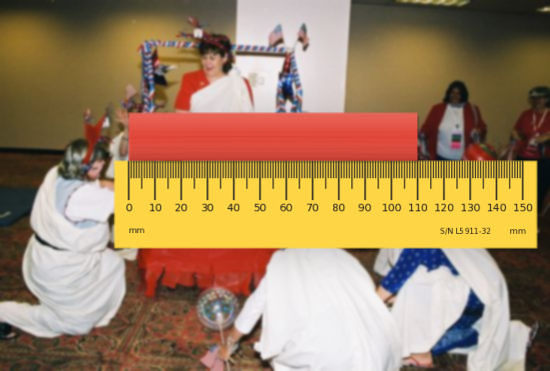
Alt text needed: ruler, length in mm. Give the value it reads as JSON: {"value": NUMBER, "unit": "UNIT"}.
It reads {"value": 110, "unit": "mm"}
